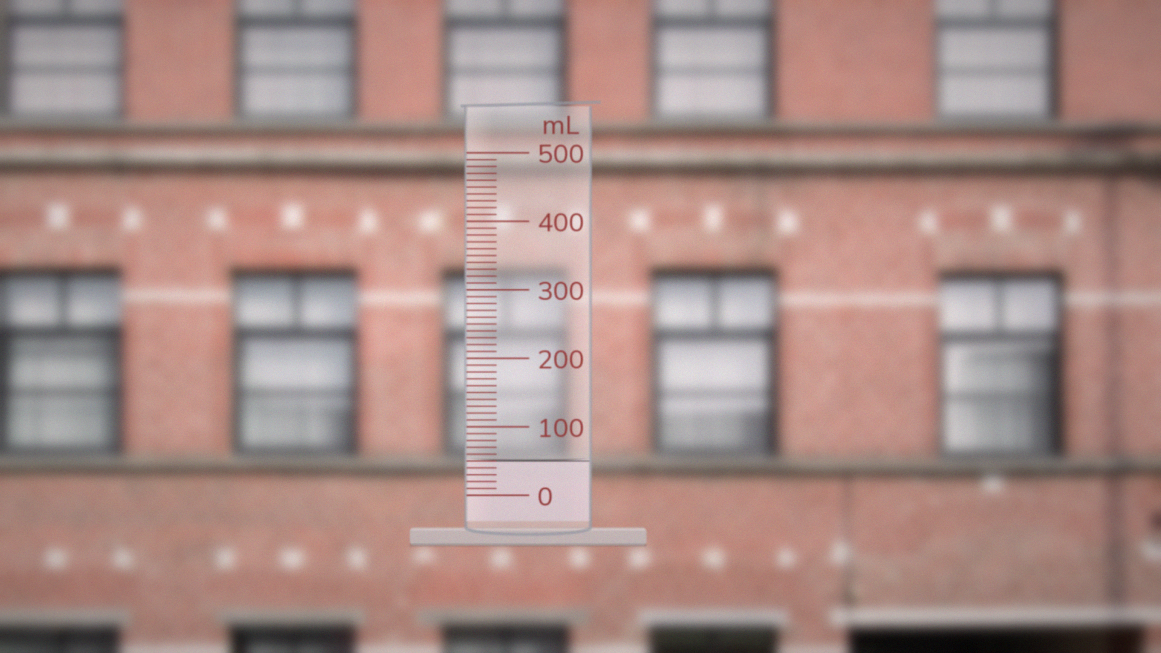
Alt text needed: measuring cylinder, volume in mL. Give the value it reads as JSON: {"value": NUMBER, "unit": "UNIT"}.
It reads {"value": 50, "unit": "mL"}
